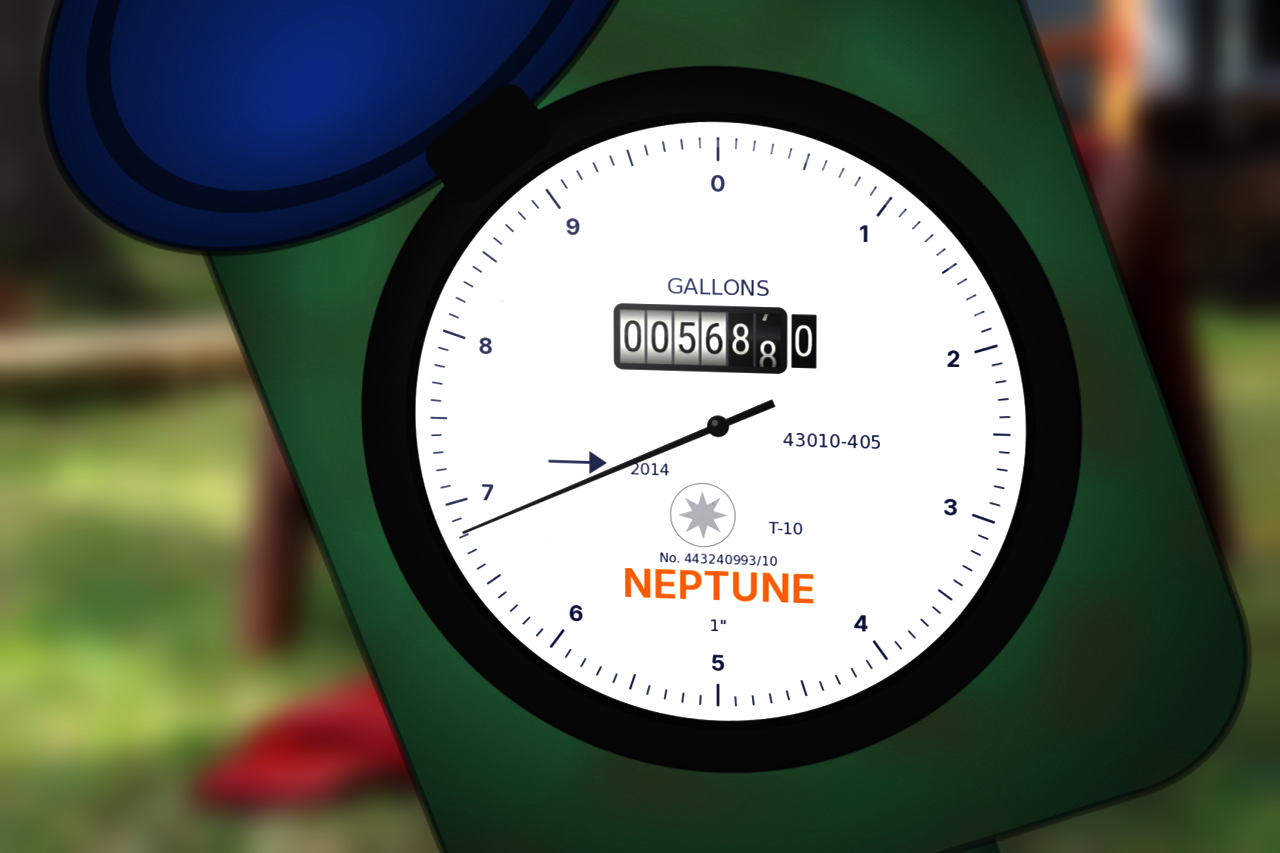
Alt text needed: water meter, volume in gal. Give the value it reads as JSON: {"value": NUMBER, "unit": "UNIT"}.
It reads {"value": 56876.8, "unit": "gal"}
